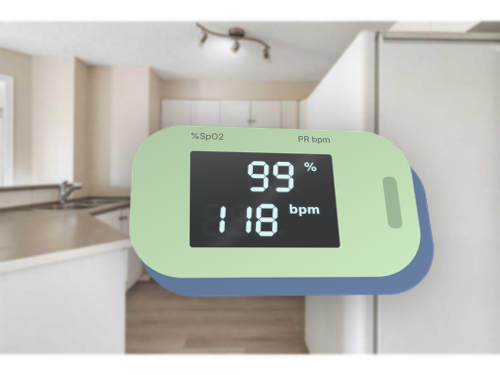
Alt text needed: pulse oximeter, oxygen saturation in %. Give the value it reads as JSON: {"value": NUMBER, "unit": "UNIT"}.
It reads {"value": 99, "unit": "%"}
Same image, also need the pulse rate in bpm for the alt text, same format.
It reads {"value": 118, "unit": "bpm"}
